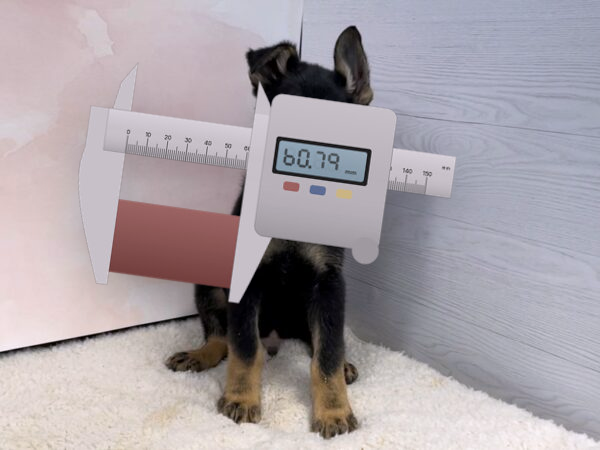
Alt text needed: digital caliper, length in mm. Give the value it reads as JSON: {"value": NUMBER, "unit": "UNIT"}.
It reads {"value": 60.79, "unit": "mm"}
